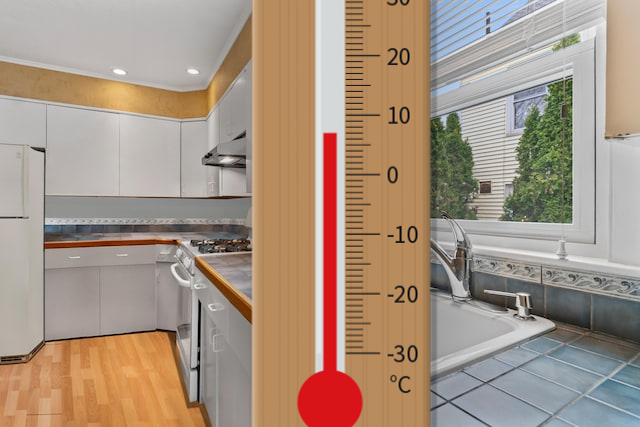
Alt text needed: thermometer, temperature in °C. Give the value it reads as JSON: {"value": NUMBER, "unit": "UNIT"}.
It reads {"value": 7, "unit": "°C"}
